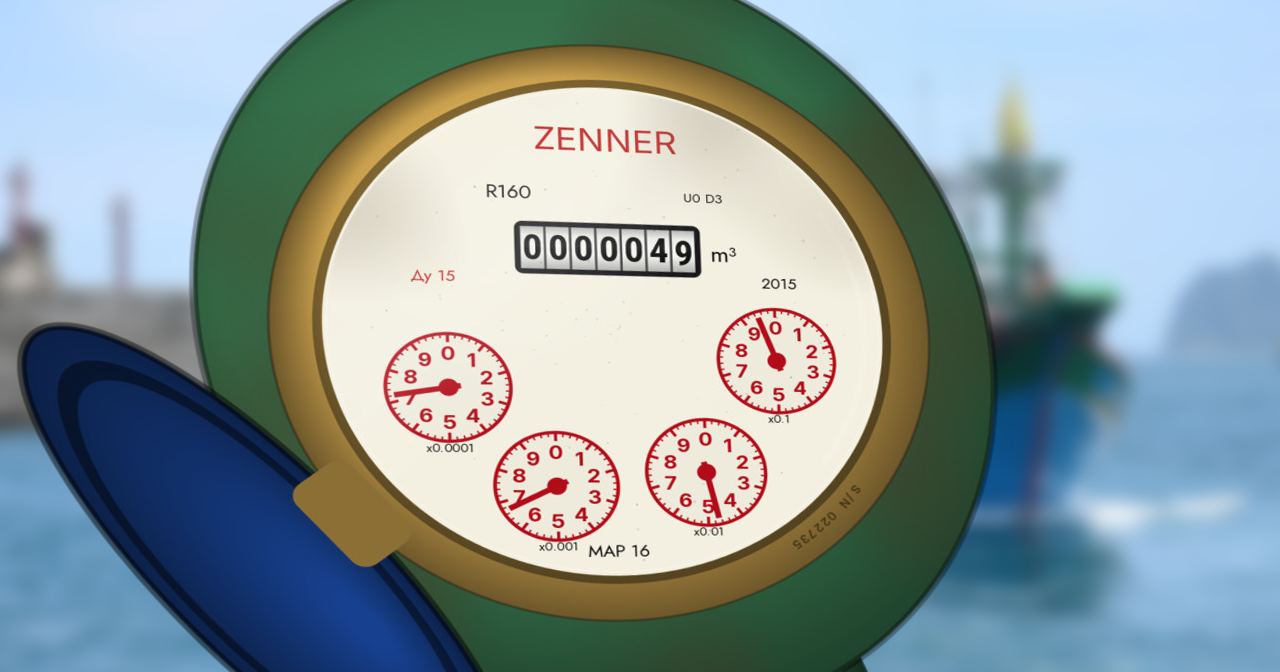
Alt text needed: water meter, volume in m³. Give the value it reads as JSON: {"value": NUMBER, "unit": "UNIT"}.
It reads {"value": 48.9467, "unit": "m³"}
